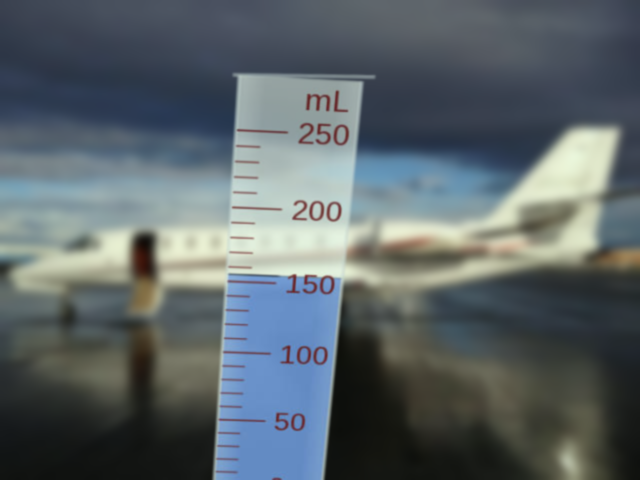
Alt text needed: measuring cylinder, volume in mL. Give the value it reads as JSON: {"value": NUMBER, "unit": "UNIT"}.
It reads {"value": 155, "unit": "mL"}
